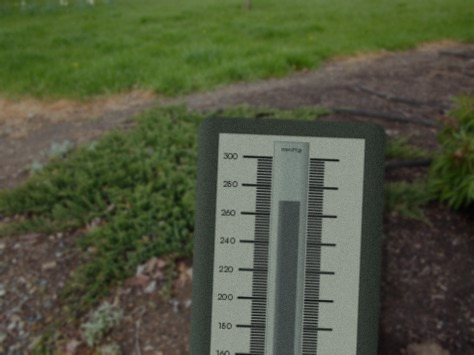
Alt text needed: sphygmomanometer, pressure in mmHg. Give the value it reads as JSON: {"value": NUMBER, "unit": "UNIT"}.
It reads {"value": 270, "unit": "mmHg"}
